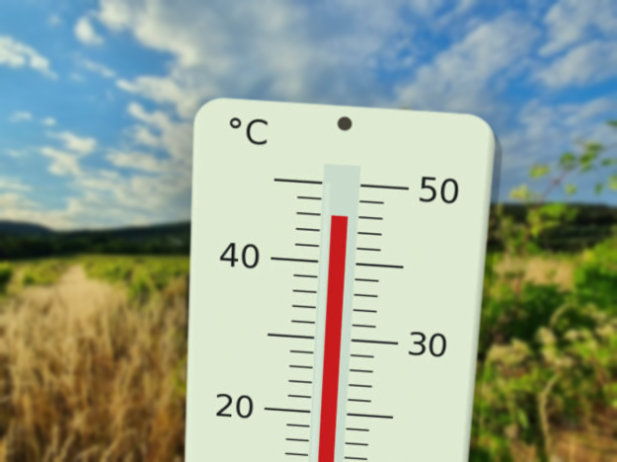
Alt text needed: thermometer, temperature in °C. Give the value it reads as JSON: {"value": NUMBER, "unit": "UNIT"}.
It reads {"value": 46, "unit": "°C"}
